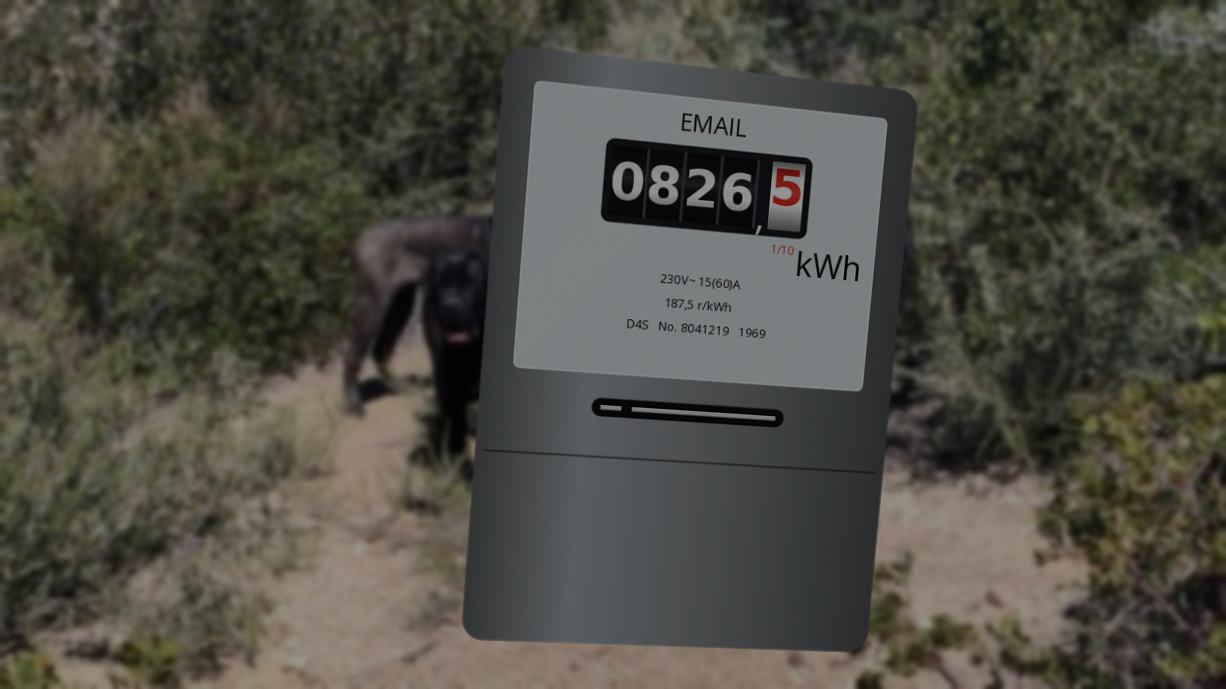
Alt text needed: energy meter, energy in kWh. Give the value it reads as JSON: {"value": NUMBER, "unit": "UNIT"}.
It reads {"value": 826.5, "unit": "kWh"}
